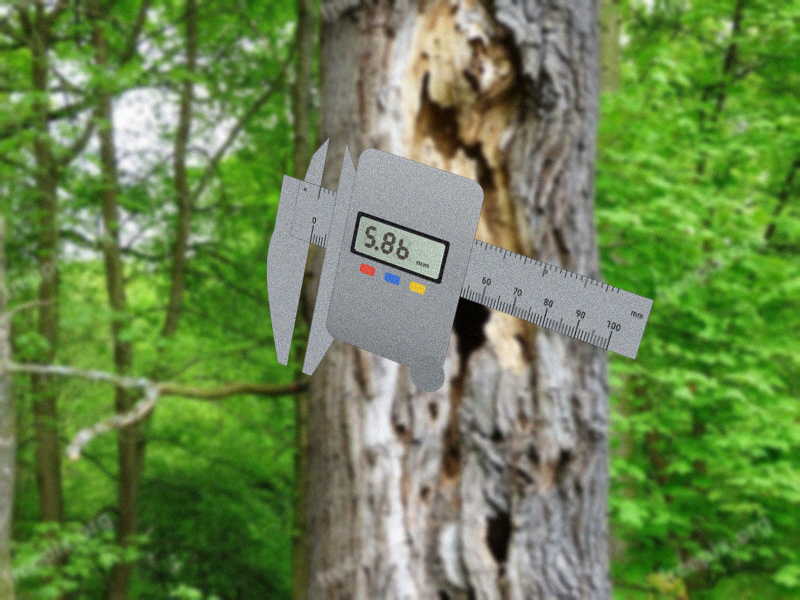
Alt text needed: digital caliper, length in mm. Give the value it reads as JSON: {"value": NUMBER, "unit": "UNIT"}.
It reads {"value": 5.86, "unit": "mm"}
